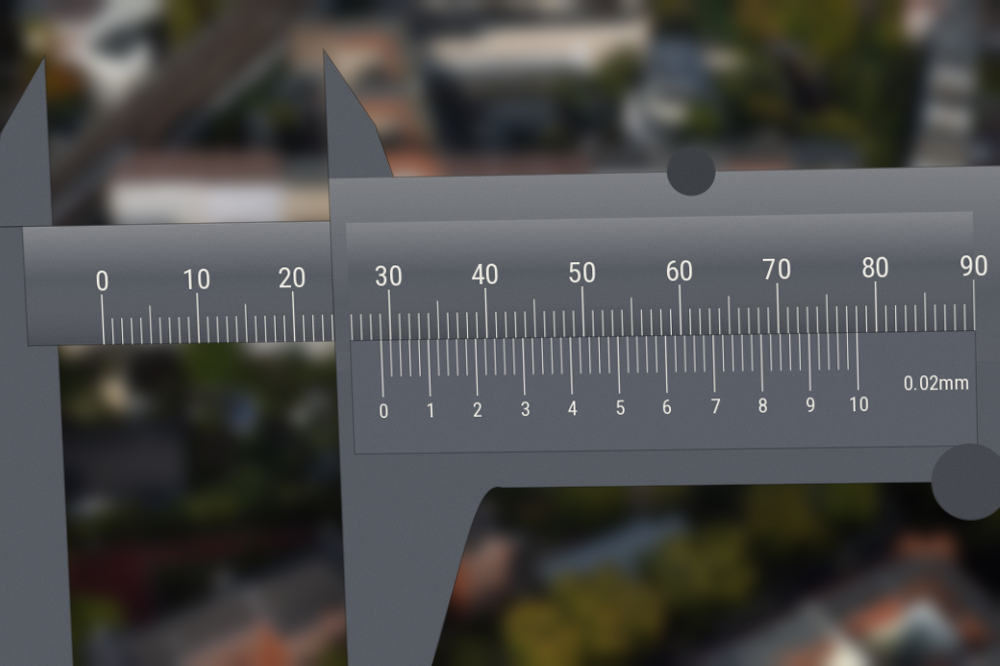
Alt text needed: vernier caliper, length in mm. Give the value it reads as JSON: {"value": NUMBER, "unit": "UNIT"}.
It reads {"value": 29.0, "unit": "mm"}
